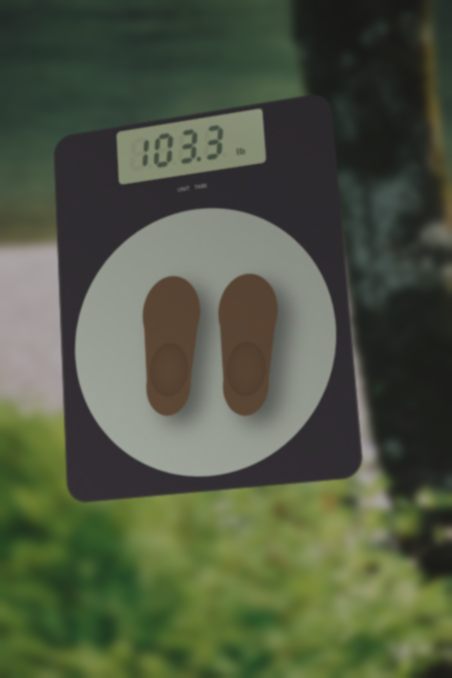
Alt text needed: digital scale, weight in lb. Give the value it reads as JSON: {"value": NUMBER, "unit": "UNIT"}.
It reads {"value": 103.3, "unit": "lb"}
